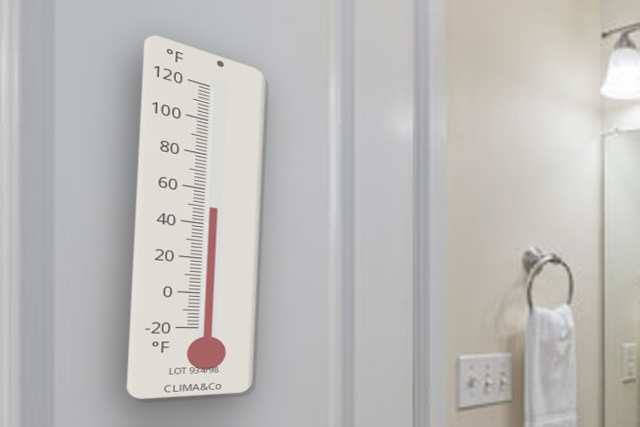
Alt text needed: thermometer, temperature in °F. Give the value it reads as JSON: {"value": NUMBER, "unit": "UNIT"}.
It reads {"value": 50, "unit": "°F"}
